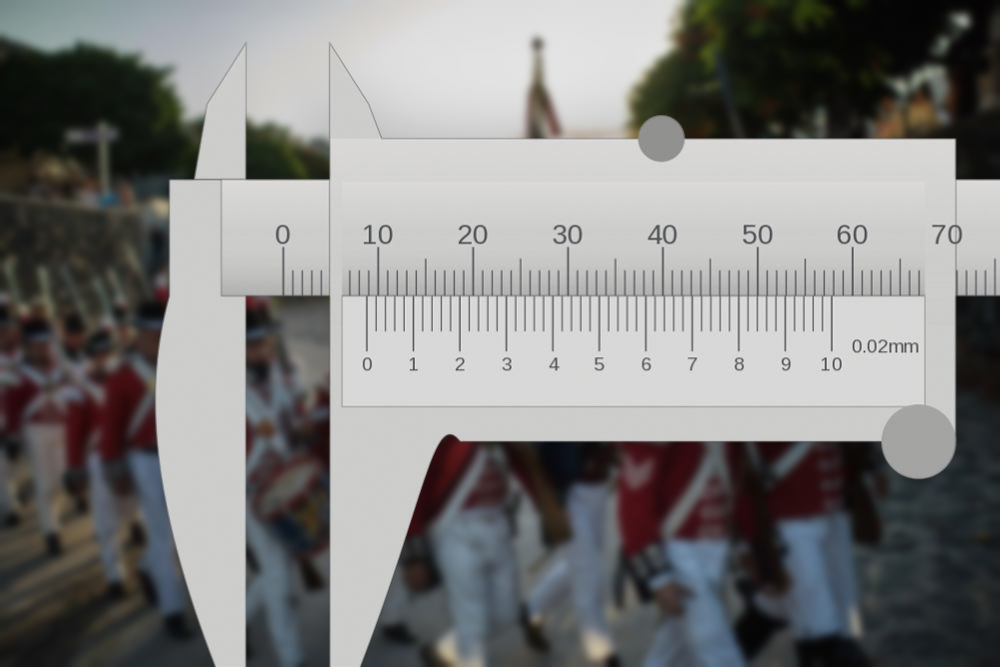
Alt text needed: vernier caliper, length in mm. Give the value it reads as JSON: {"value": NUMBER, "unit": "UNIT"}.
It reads {"value": 8.8, "unit": "mm"}
